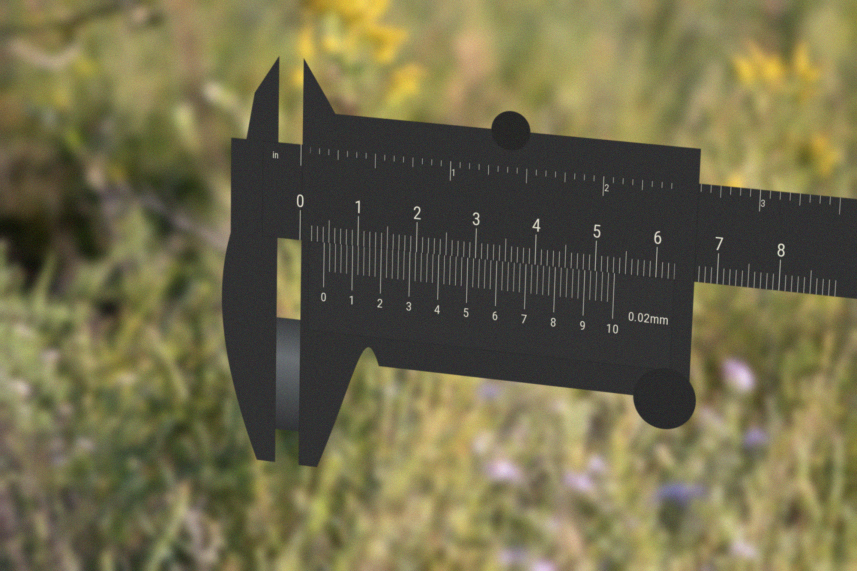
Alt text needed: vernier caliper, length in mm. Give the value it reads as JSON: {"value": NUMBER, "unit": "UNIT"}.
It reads {"value": 4.2, "unit": "mm"}
